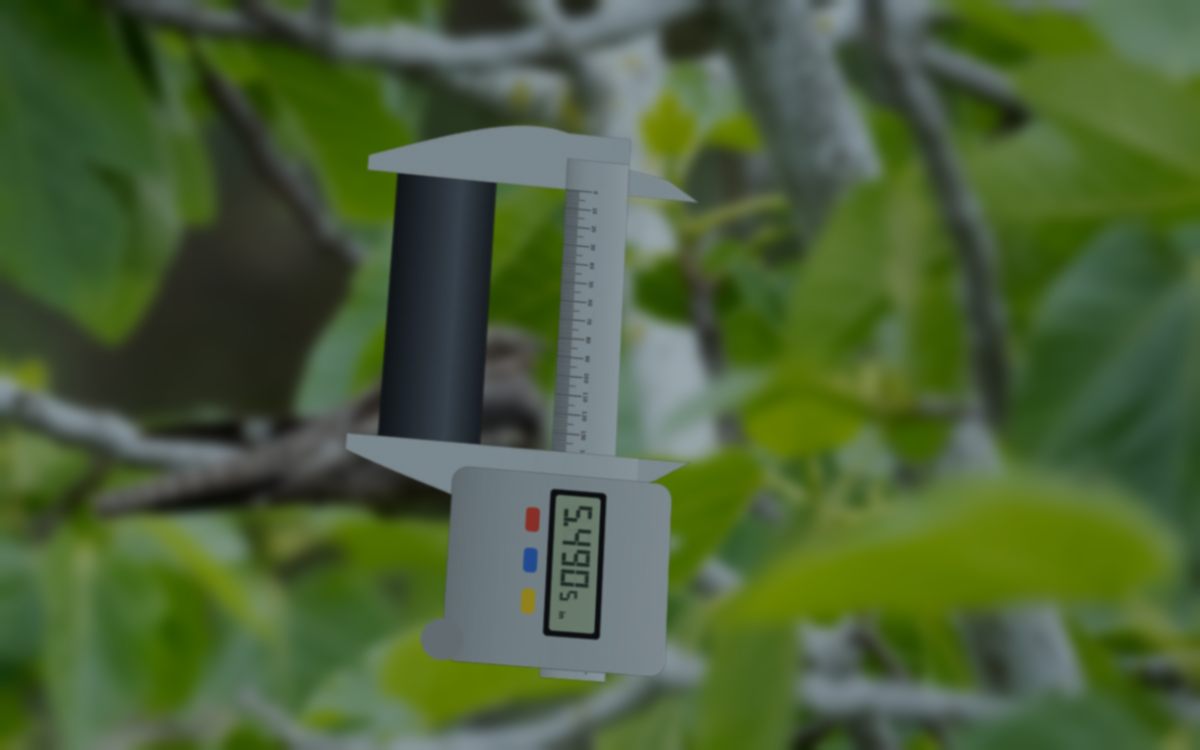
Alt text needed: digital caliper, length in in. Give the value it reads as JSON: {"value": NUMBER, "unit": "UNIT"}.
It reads {"value": 5.4905, "unit": "in"}
